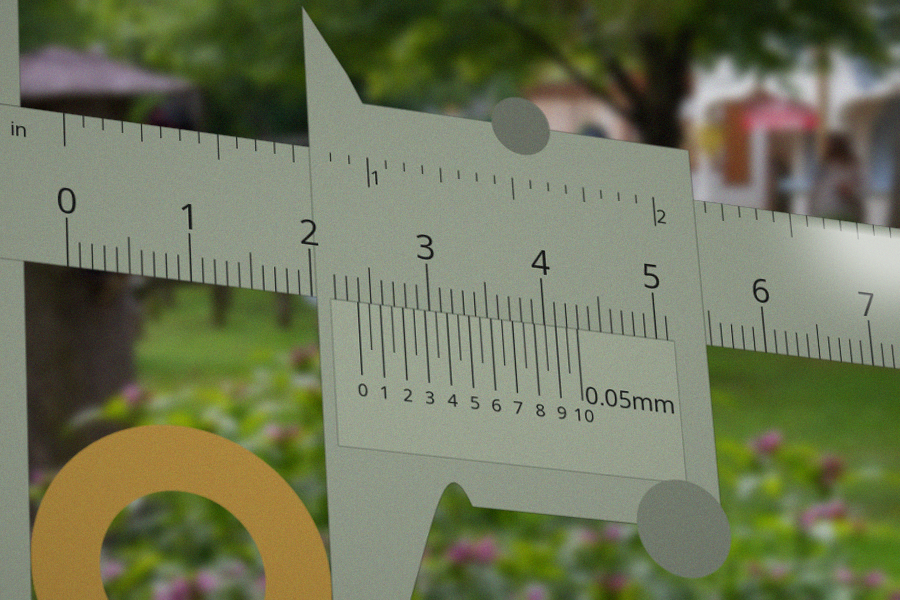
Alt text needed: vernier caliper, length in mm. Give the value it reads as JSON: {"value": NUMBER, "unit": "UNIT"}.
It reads {"value": 23.9, "unit": "mm"}
